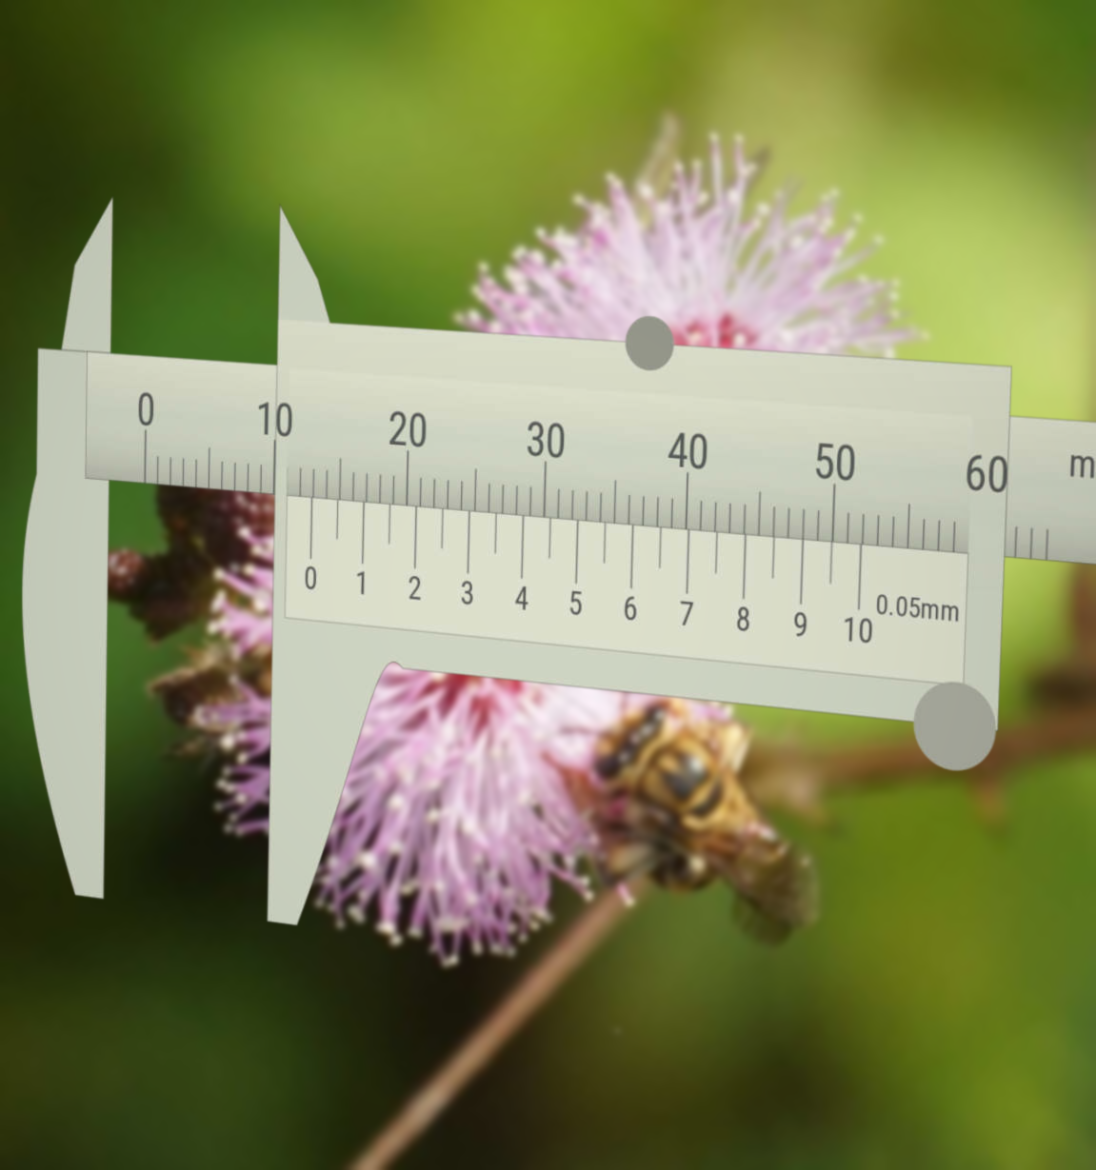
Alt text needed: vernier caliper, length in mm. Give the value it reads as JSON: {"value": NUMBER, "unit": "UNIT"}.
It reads {"value": 12.9, "unit": "mm"}
